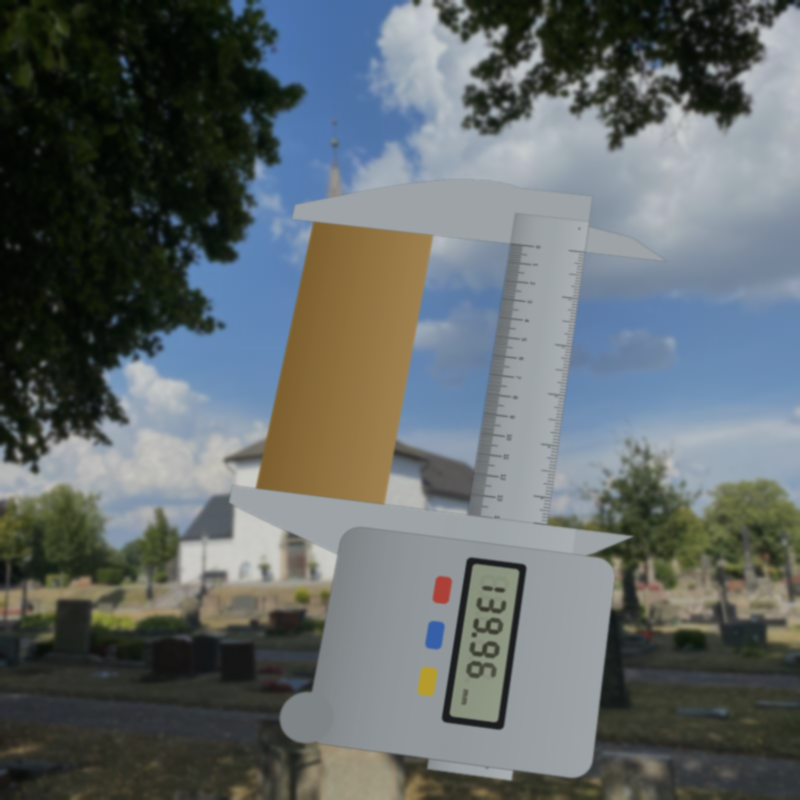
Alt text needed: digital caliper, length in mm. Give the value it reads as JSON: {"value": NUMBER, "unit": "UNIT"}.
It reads {"value": 139.96, "unit": "mm"}
